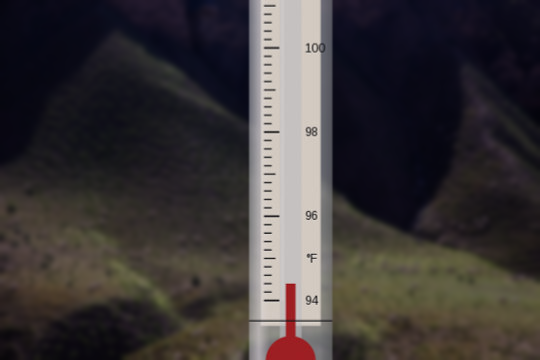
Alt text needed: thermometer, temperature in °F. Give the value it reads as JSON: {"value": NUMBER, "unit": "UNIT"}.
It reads {"value": 94.4, "unit": "°F"}
